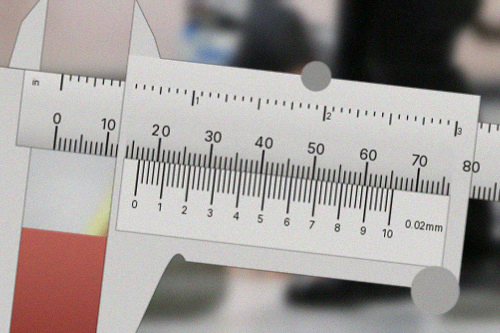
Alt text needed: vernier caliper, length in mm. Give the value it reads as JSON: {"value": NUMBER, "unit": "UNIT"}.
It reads {"value": 16.5, "unit": "mm"}
